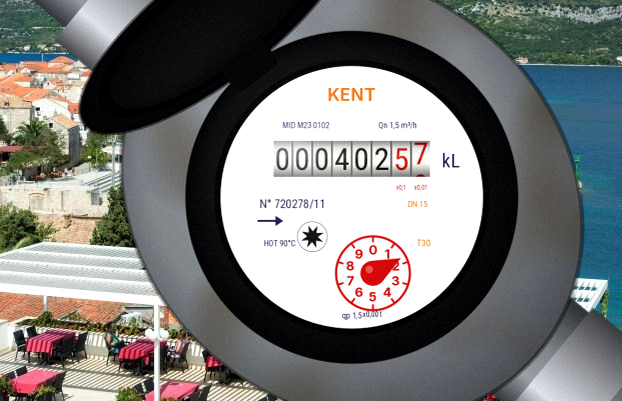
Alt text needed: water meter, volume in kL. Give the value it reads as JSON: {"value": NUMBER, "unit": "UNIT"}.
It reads {"value": 402.571, "unit": "kL"}
